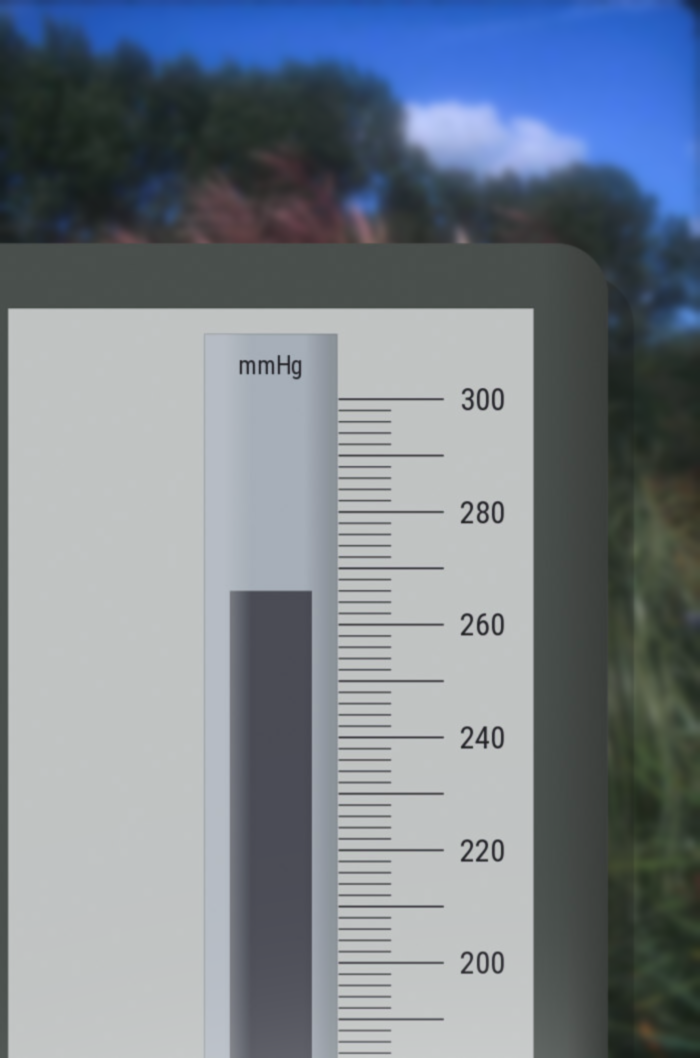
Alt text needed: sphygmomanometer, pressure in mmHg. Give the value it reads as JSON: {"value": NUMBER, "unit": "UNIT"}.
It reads {"value": 266, "unit": "mmHg"}
